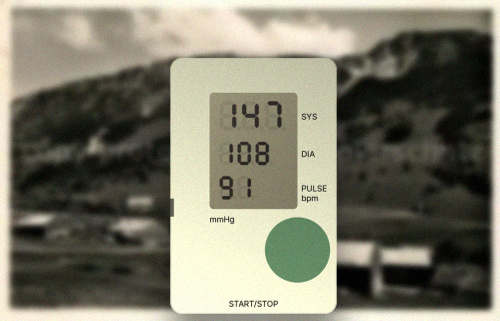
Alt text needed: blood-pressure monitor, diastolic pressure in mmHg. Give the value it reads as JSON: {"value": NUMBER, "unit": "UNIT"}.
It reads {"value": 108, "unit": "mmHg"}
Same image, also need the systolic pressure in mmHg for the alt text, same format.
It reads {"value": 147, "unit": "mmHg"}
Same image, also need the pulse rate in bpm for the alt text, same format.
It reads {"value": 91, "unit": "bpm"}
